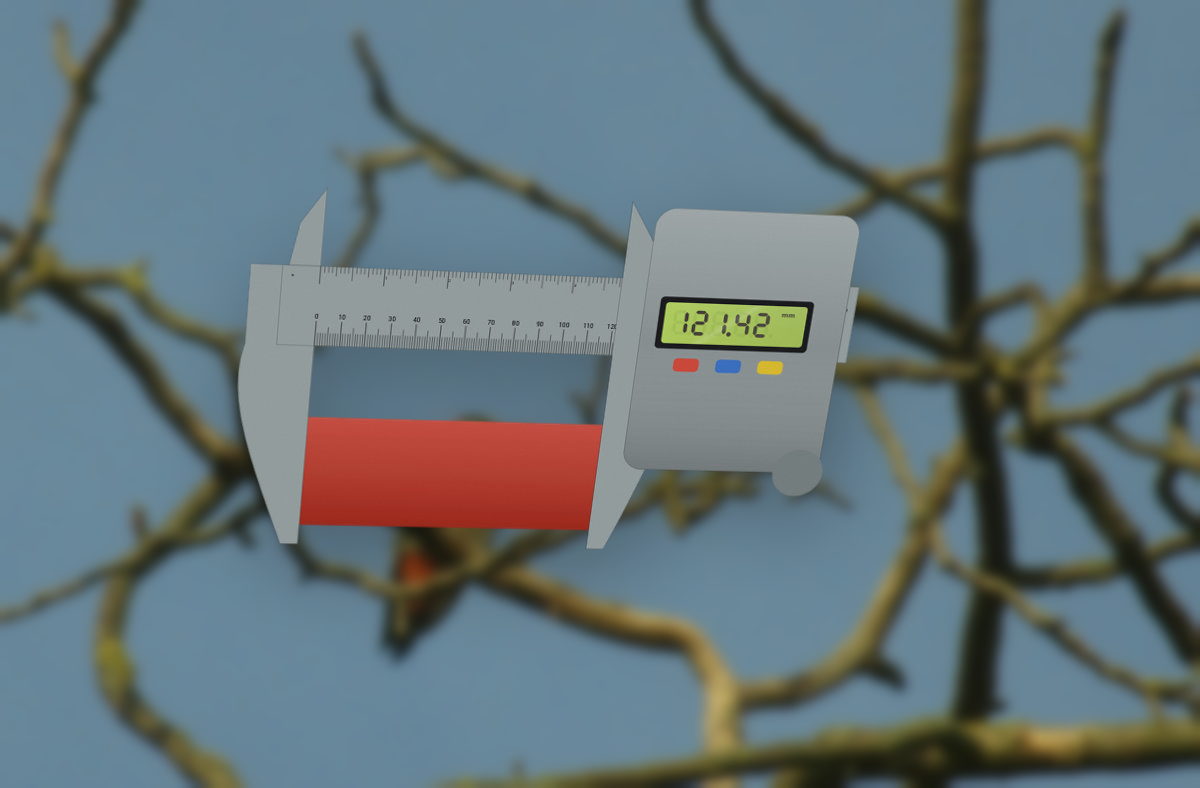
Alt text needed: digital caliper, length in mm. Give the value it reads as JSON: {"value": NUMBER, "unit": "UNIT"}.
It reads {"value": 121.42, "unit": "mm"}
